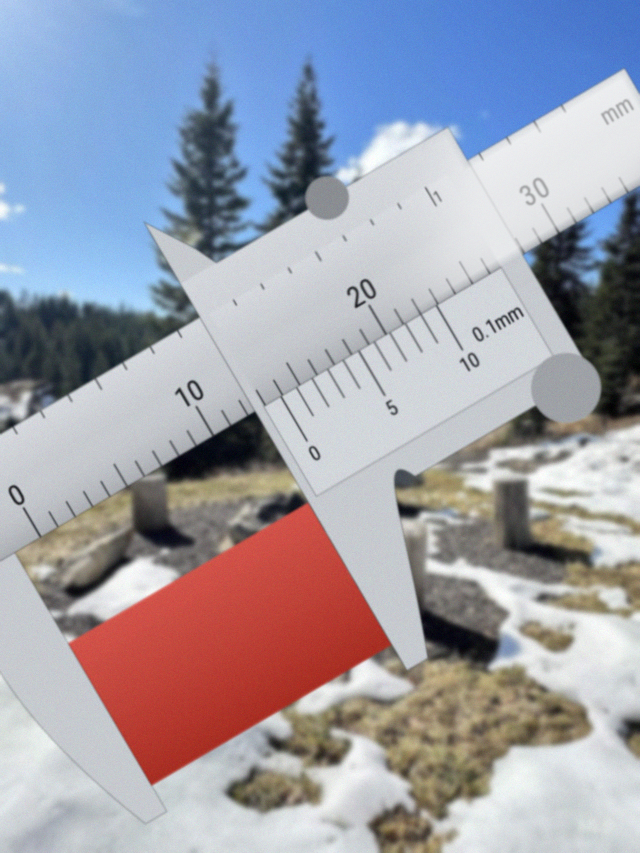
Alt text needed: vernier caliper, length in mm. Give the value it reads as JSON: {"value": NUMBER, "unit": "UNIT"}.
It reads {"value": 13.9, "unit": "mm"}
